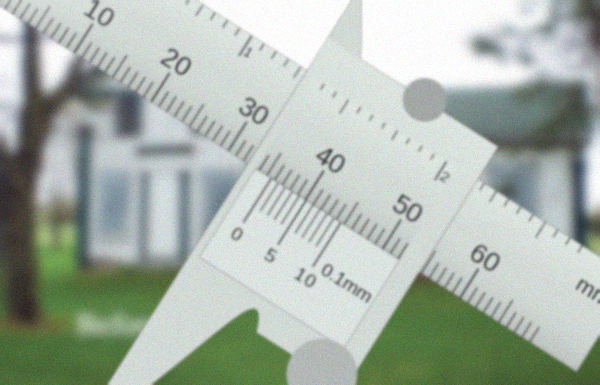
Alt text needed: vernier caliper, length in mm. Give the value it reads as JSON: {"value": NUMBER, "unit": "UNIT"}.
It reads {"value": 35.6, "unit": "mm"}
